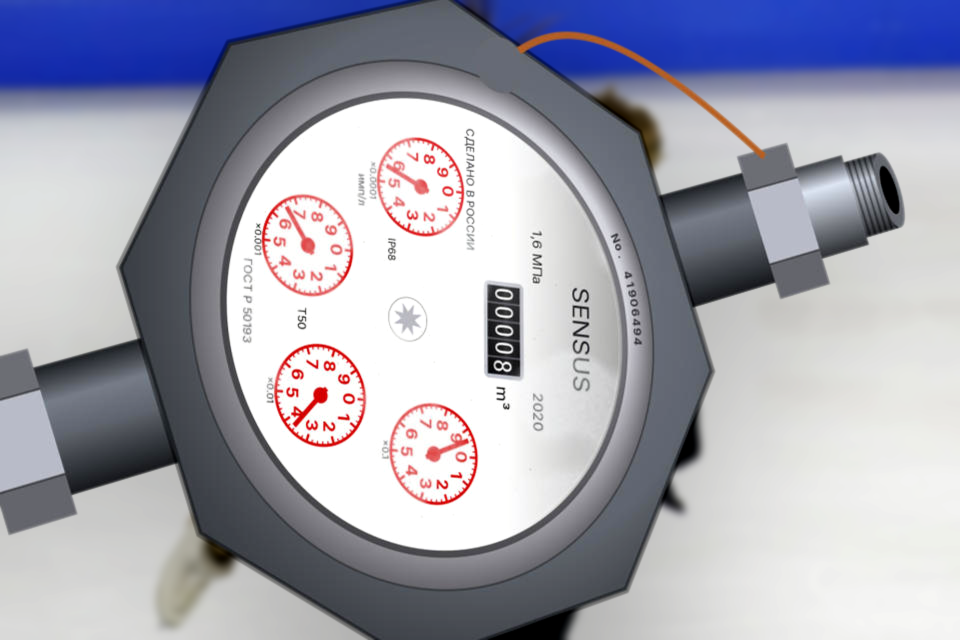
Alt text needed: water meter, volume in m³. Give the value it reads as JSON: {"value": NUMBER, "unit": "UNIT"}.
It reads {"value": 7.9365, "unit": "m³"}
